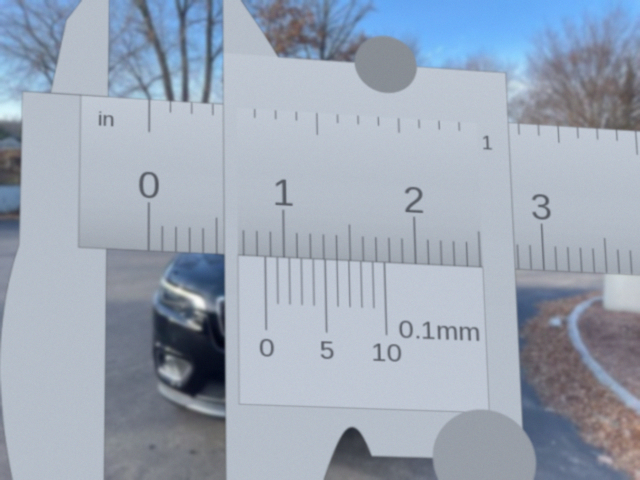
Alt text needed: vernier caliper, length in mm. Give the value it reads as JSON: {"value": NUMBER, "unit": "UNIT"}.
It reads {"value": 8.6, "unit": "mm"}
